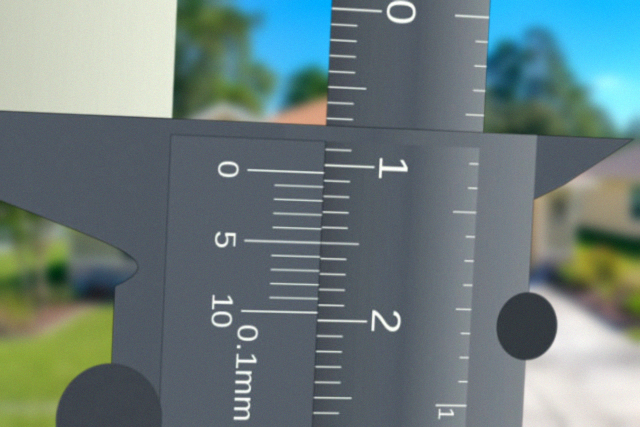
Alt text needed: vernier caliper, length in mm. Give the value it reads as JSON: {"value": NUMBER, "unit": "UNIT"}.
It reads {"value": 10.5, "unit": "mm"}
